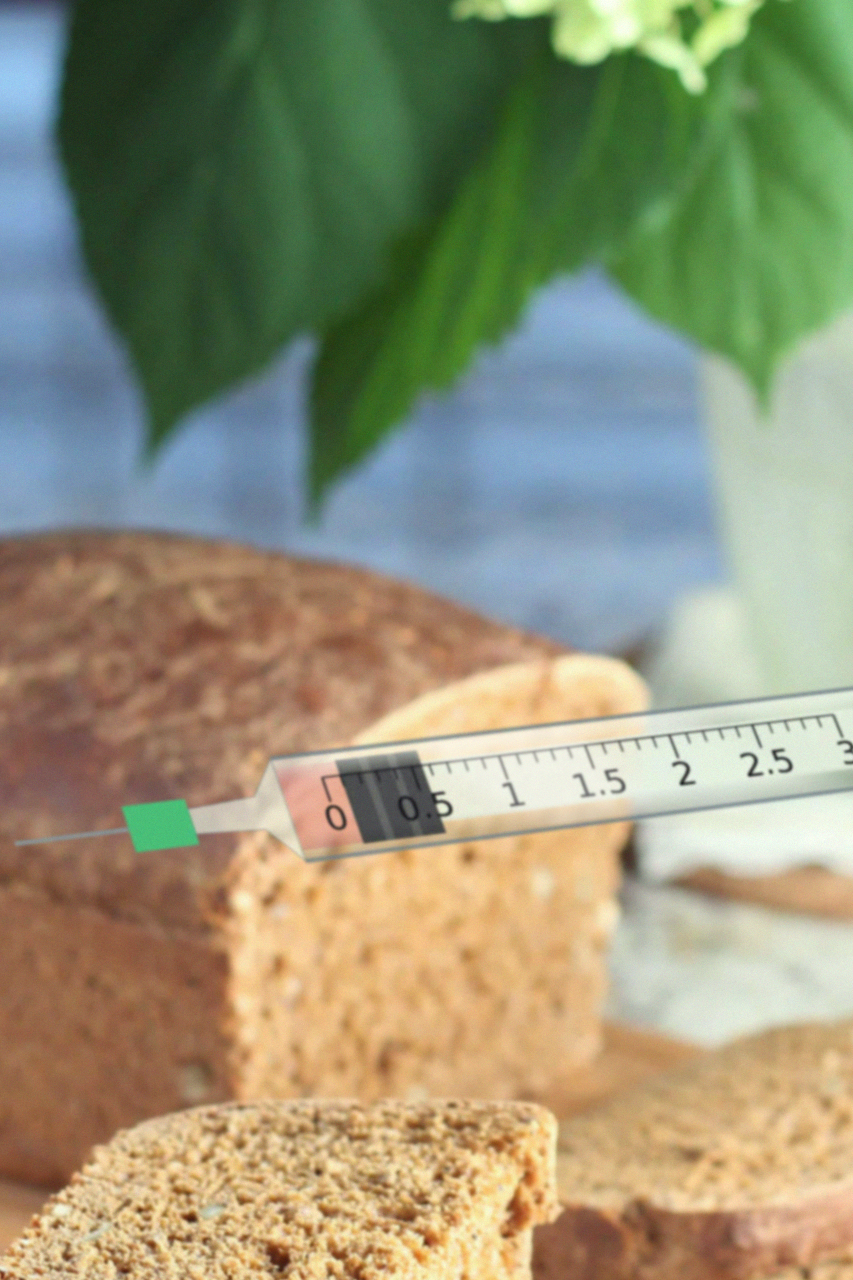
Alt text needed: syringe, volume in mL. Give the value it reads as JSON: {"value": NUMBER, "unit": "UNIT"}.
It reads {"value": 0.1, "unit": "mL"}
